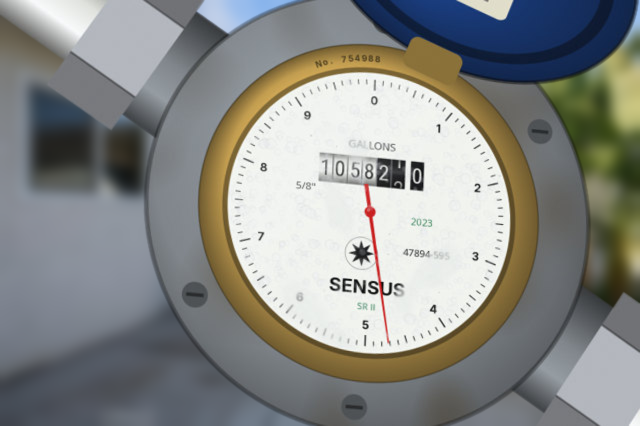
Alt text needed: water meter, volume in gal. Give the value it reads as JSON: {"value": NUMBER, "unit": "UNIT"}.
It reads {"value": 1058214.7, "unit": "gal"}
